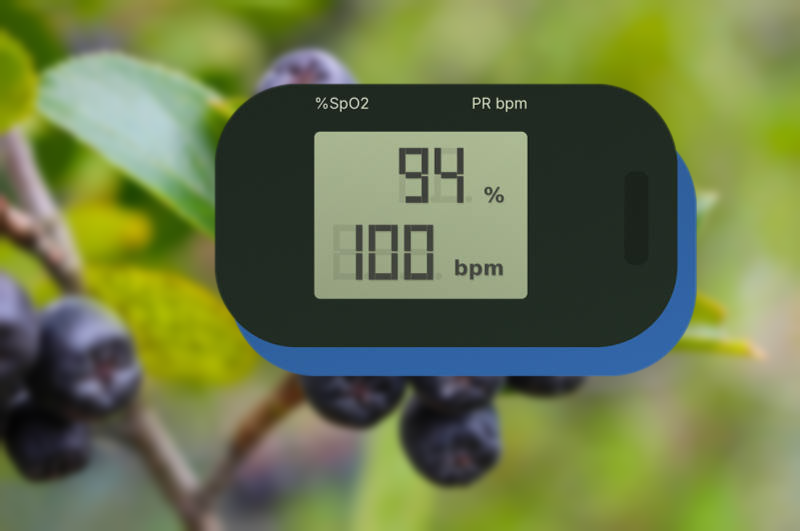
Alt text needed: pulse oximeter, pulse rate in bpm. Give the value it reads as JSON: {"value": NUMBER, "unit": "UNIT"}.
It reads {"value": 100, "unit": "bpm"}
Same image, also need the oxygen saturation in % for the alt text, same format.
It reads {"value": 94, "unit": "%"}
